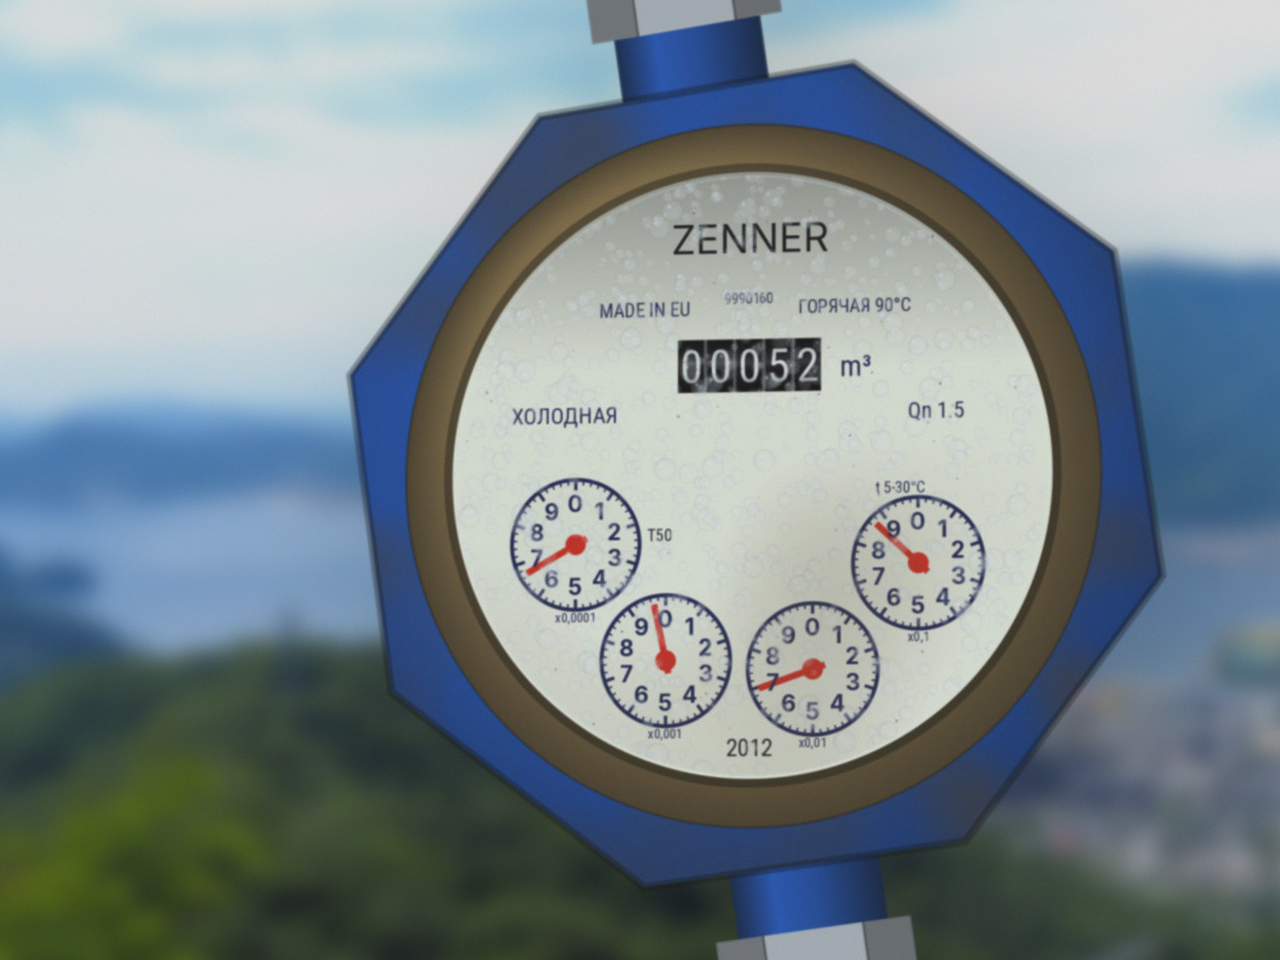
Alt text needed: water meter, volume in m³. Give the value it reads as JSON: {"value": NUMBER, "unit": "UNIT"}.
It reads {"value": 52.8696, "unit": "m³"}
